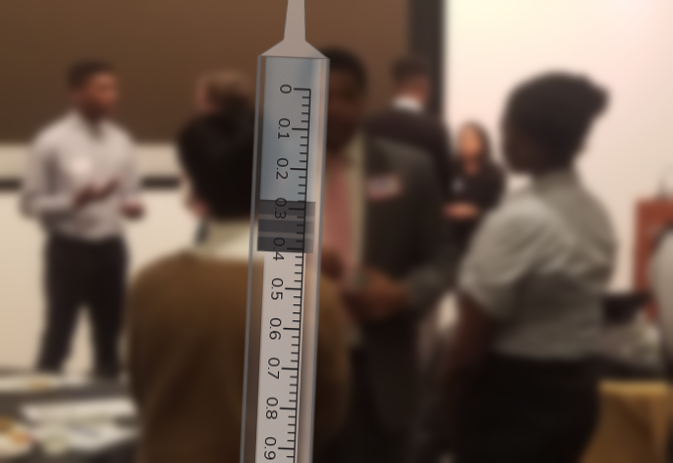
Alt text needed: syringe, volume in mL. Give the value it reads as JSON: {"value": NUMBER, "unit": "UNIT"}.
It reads {"value": 0.28, "unit": "mL"}
